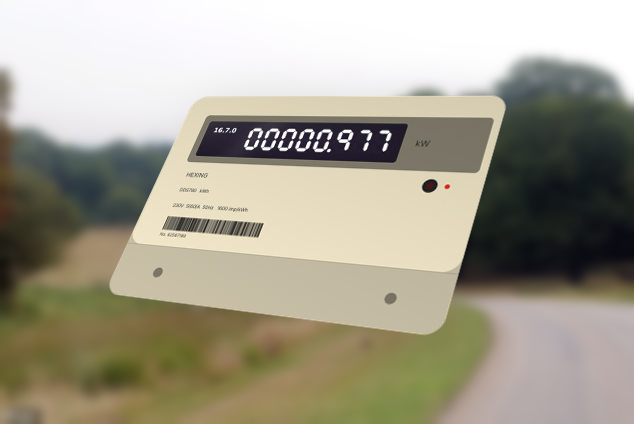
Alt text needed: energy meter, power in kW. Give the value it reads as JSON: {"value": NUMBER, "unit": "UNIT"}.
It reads {"value": 0.977, "unit": "kW"}
